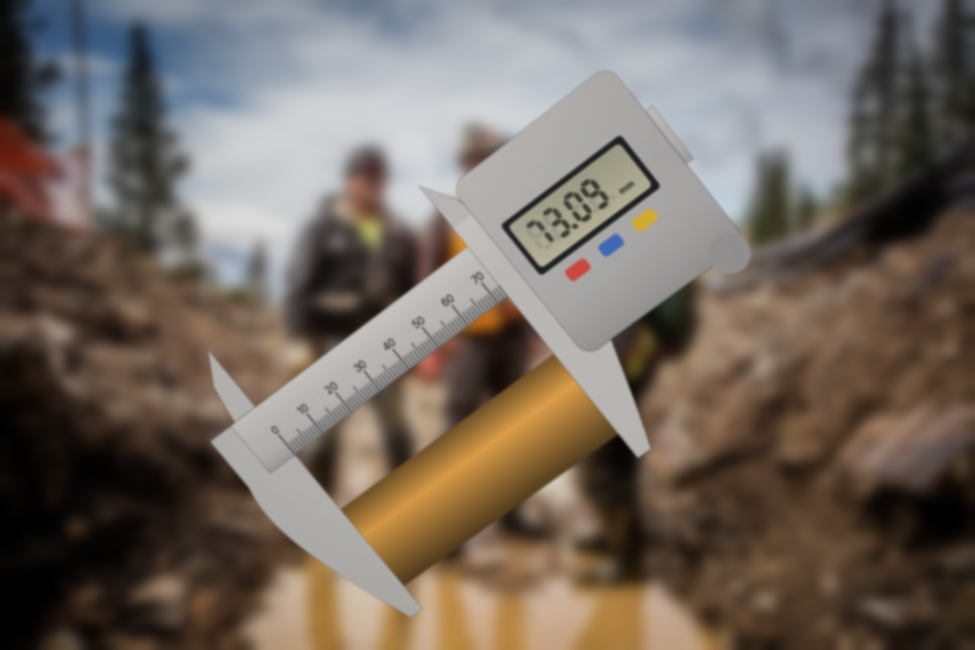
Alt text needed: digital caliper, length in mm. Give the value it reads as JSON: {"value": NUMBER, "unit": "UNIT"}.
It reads {"value": 73.09, "unit": "mm"}
